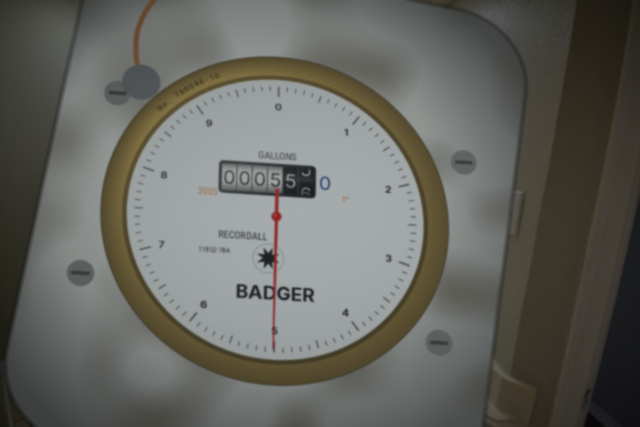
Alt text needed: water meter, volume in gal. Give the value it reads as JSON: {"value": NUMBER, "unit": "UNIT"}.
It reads {"value": 5555.0, "unit": "gal"}
